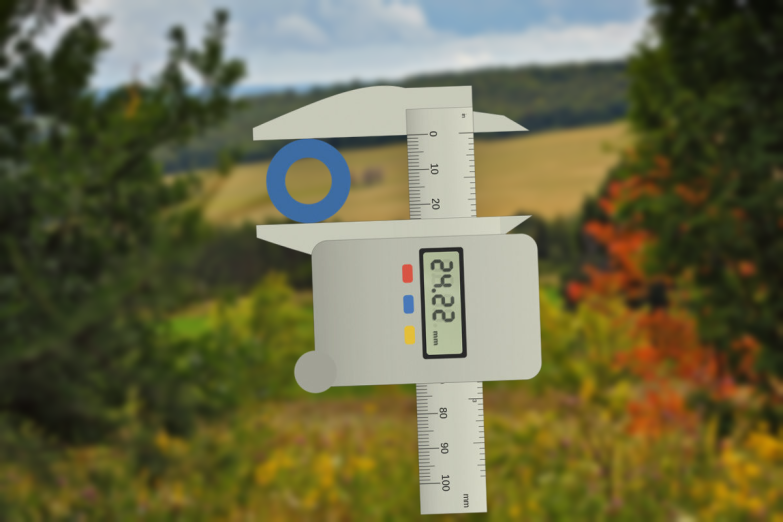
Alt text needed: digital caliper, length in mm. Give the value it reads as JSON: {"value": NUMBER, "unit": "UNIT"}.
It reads {"value": 24.22, "unit": "mm"}
